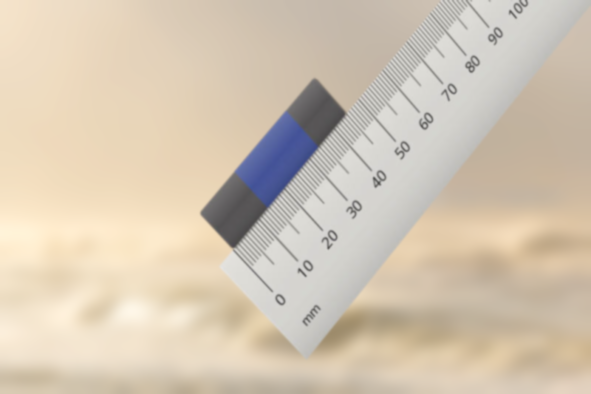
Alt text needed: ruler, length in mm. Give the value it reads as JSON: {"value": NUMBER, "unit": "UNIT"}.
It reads {"value": 45, "unit": "mm"}
